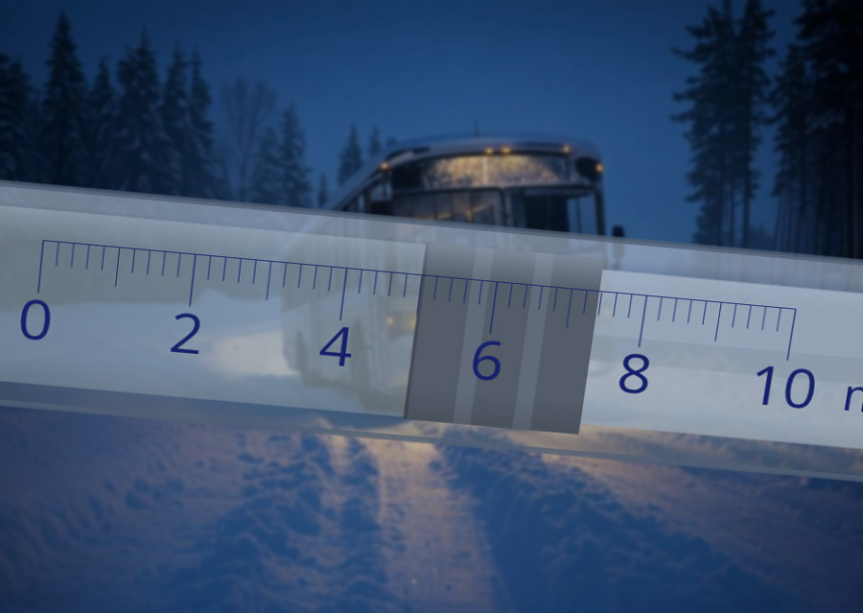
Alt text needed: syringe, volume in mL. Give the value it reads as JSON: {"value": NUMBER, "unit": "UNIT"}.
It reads {"value": 5, "unit": "mL"}
